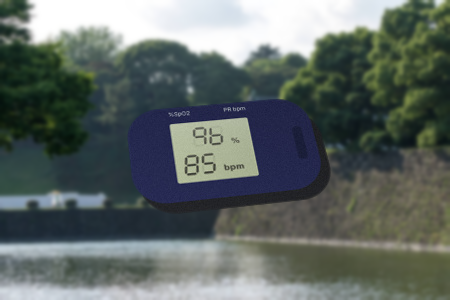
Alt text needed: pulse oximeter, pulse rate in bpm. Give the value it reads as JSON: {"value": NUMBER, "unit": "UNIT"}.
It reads {"value": 85, "unit": "bpm"}
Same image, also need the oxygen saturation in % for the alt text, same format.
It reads {"value": 96, "unit": "%"}
